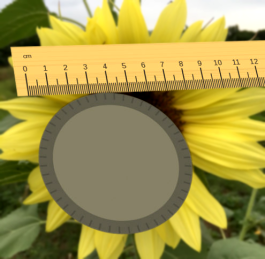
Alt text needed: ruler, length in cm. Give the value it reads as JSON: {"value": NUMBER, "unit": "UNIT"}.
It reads {"value": 7.5, "unit": "cm"}
